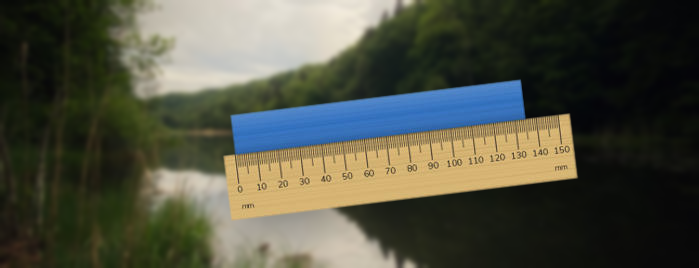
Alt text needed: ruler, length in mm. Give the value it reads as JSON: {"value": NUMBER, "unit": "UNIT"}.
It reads {"value": 135, "unit": "mm"}
